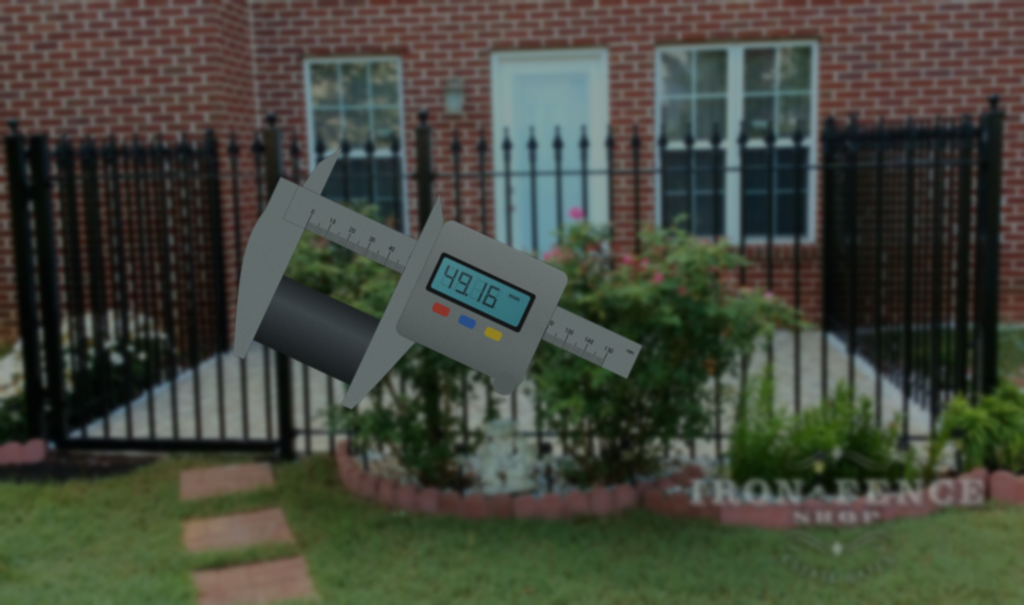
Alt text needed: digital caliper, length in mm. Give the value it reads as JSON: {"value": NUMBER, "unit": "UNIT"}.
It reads {"value": 49.16, "unit": "mm"}
